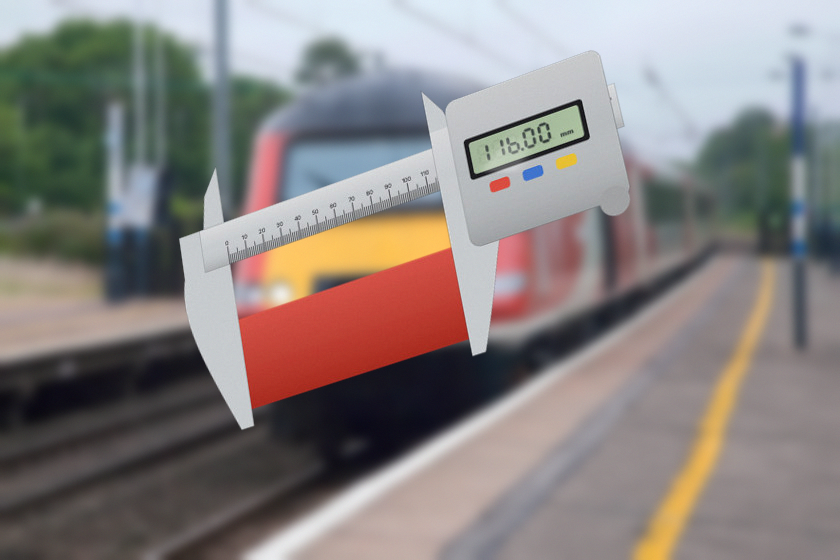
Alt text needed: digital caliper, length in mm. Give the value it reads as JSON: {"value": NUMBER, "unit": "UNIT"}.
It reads {"value": 116.00, "unit": "mm"}
